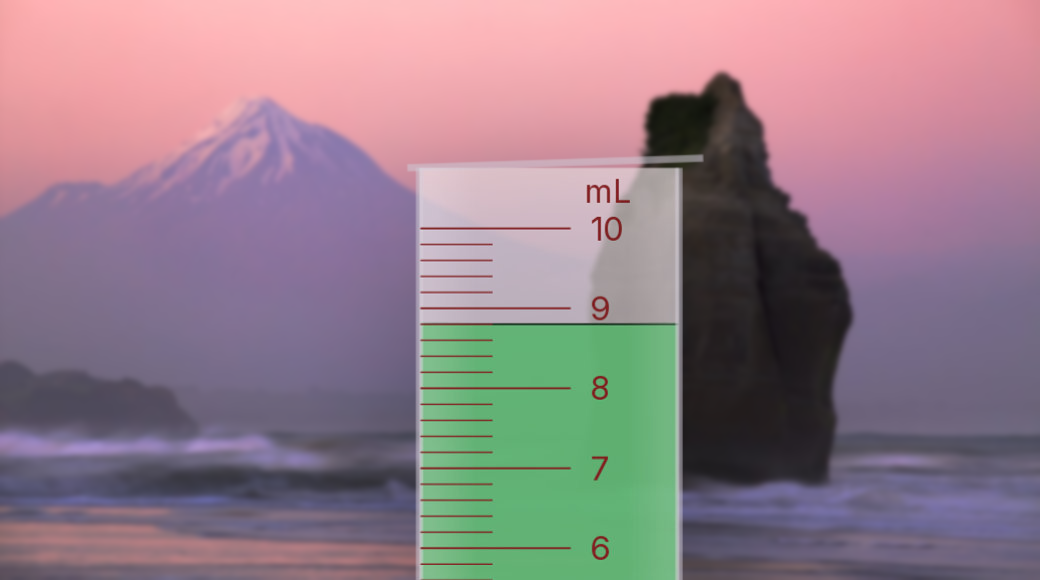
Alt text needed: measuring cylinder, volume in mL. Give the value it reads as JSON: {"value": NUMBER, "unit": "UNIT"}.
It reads {"value": 8.8, "unit": "mL"}
